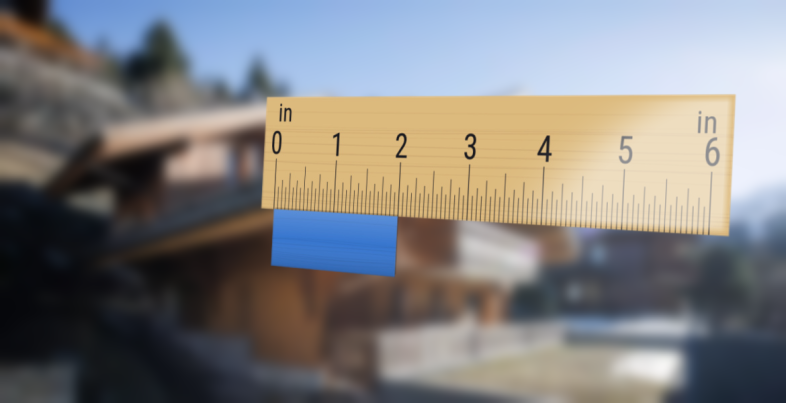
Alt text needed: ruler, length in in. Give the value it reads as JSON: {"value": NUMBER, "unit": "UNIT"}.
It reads {"value": 2, "unit": "in"}
